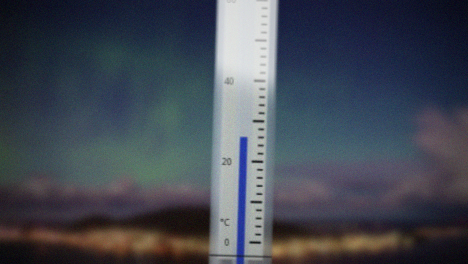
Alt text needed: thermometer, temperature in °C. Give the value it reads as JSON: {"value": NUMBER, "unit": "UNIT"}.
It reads {"value": 26, "unit": "°C"}
